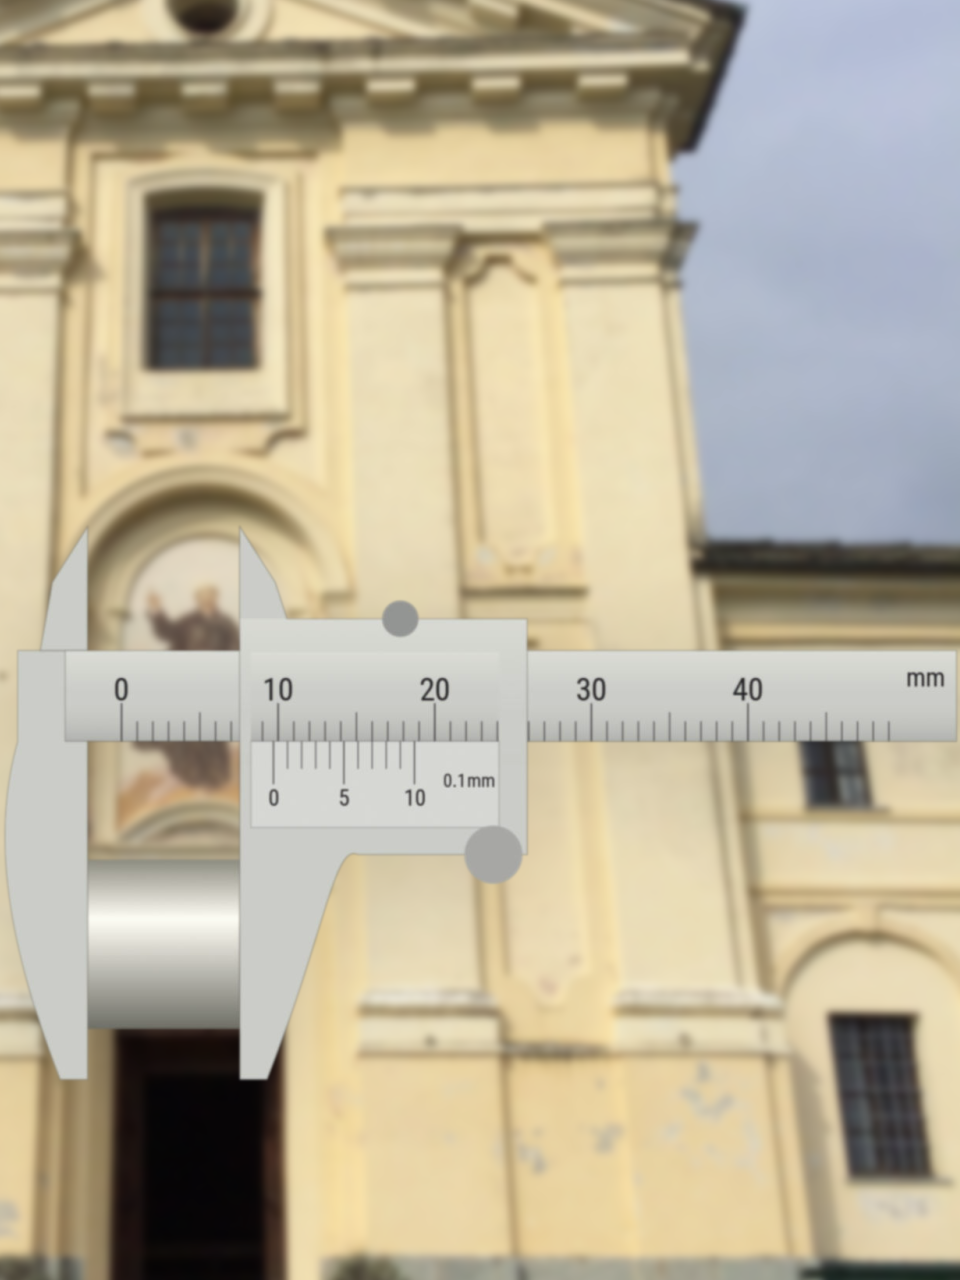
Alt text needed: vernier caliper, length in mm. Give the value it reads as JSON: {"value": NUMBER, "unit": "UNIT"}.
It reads {"value": 9.7, "unit": "mm"}
